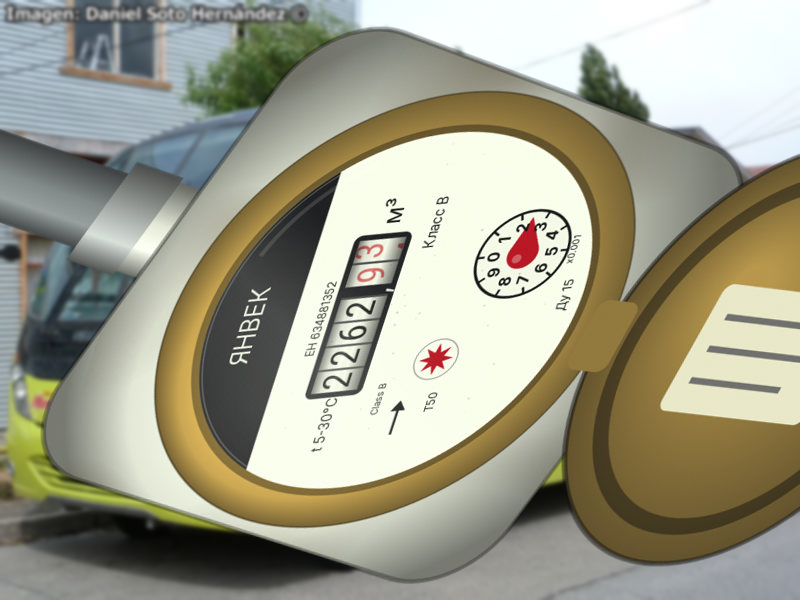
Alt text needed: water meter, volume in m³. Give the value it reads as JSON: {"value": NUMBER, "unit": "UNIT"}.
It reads {"value": 2262.932, "unit": "m³"}
